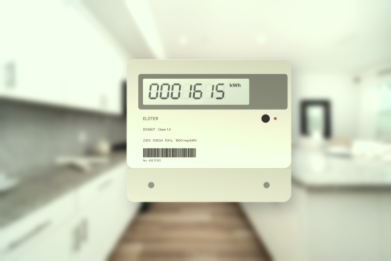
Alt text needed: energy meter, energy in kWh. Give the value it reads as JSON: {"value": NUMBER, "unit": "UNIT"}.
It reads {"value": 1615, "unit": "kWh"}
